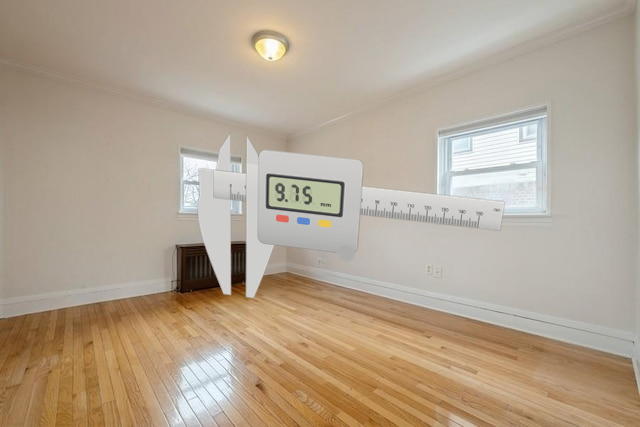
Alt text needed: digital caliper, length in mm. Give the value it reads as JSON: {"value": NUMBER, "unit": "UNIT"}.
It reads {"value": 9.75, "unit": "mm"}
